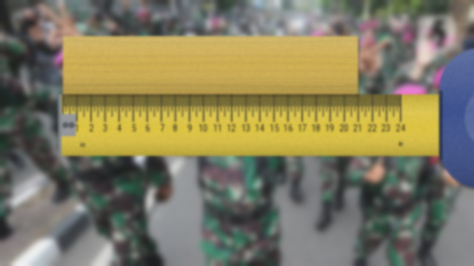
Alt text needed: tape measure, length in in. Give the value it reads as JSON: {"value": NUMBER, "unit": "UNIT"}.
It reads {"value": 21, "unit": "in"}
